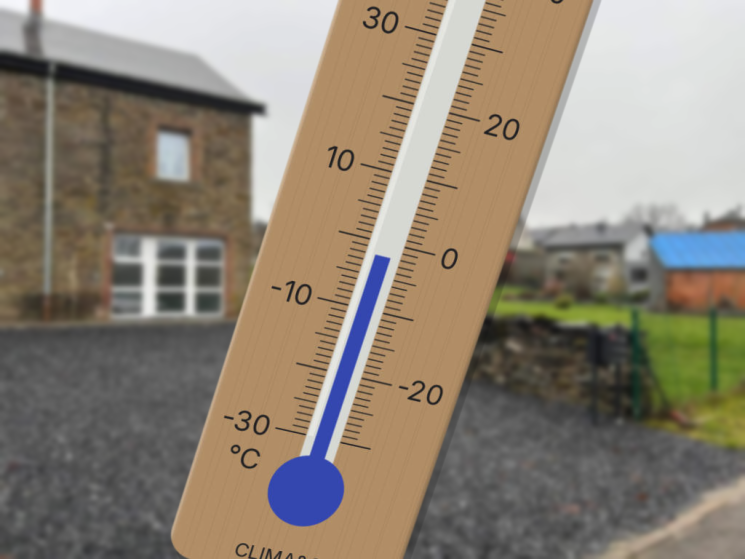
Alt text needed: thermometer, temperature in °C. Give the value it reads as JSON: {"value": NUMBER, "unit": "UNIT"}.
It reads {"value": -2, "unit": "°C"}
